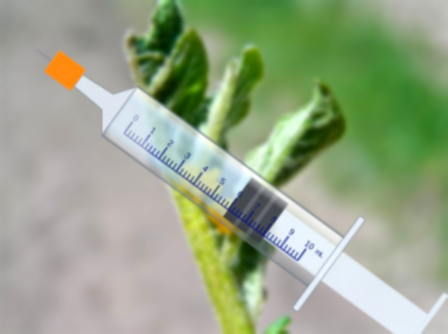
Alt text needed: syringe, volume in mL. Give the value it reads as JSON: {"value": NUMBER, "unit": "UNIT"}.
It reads {"value": 6, "unit": "mL"}
